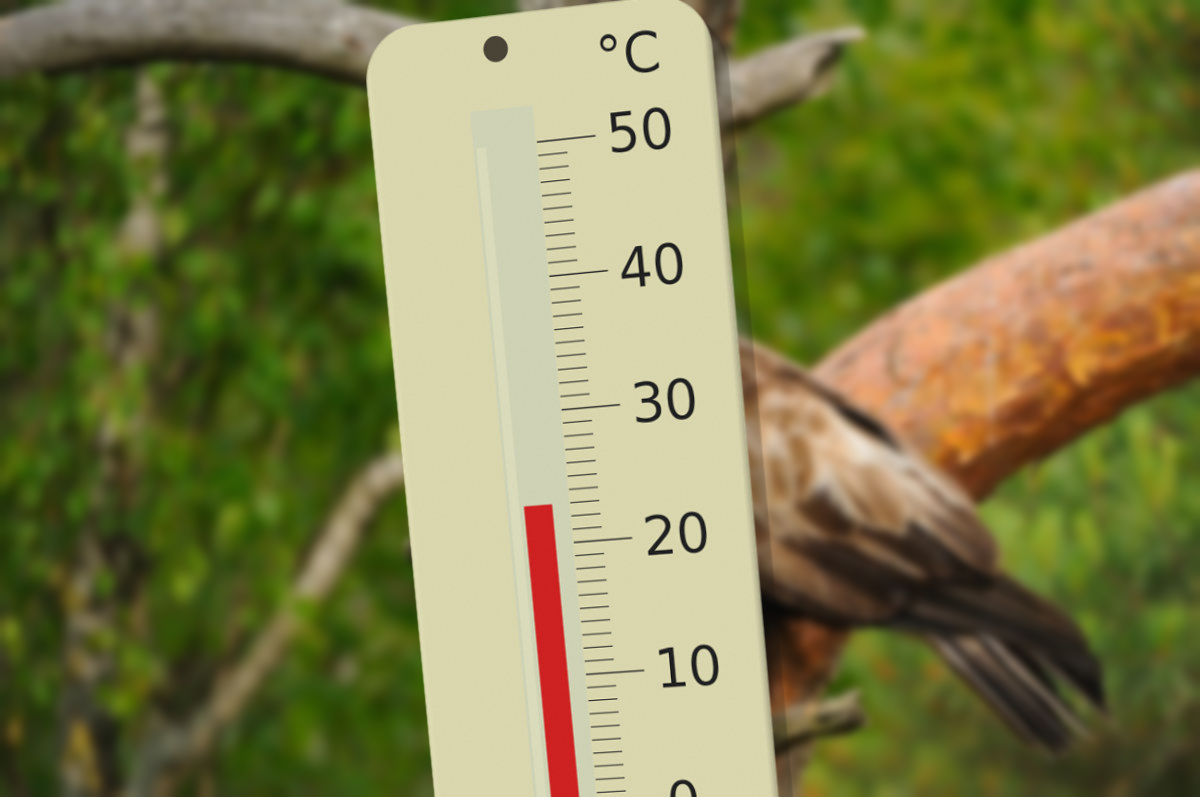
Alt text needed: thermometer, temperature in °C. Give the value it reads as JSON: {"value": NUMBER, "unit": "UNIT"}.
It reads {"value": 23, "unit": "°C"}
